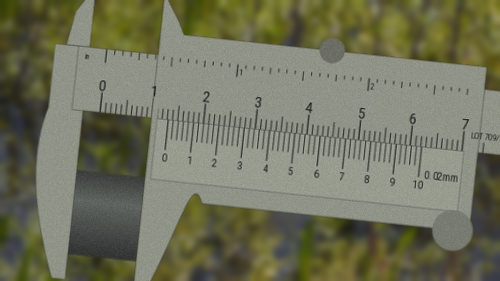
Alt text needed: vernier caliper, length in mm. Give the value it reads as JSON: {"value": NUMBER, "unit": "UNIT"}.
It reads {"value": 13.2, "unit": "mm"}
